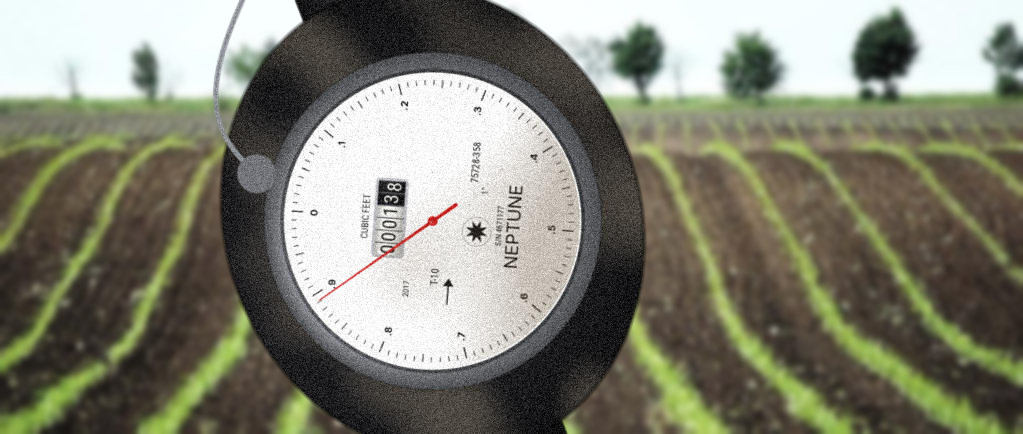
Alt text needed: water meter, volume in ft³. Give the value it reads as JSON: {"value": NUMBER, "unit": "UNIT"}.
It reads {"value": 137.89, "unit": "ft³"}
